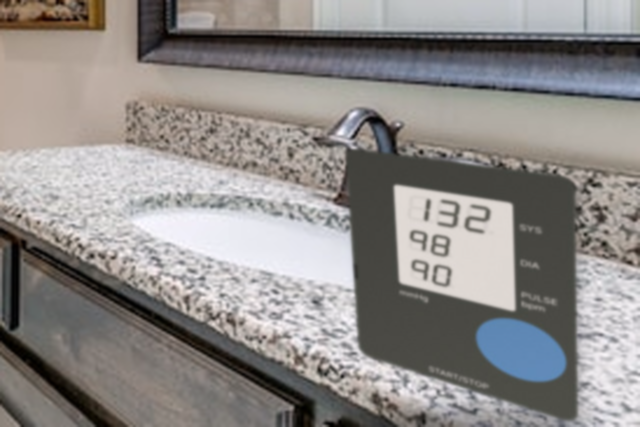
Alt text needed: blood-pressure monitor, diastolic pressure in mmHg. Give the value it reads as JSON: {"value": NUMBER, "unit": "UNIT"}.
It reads {"value": 98, "unit": "mmHg"}
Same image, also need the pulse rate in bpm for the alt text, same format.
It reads {"value": 90, "unit": "bpm"}
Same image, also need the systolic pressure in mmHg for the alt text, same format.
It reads {"value": 132, "unit": "mmHg"}
